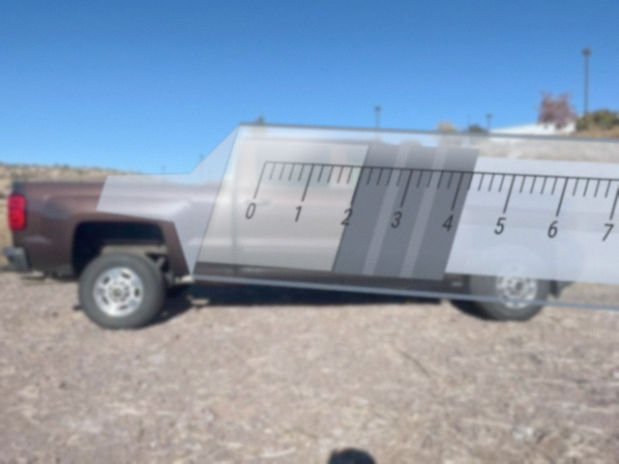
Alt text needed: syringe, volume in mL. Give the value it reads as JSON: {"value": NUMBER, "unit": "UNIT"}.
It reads {"value": 2, "unit": "mL"}
